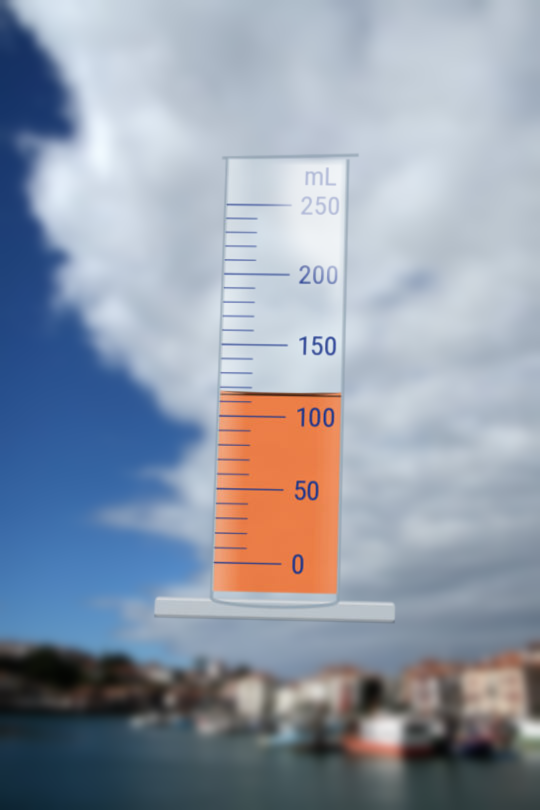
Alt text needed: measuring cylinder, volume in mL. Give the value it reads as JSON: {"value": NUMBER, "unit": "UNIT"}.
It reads {"value": 115, "unit": "mL"}
